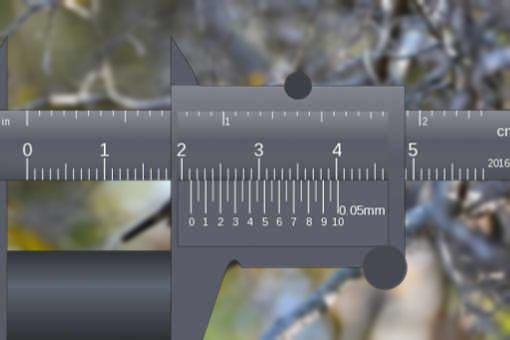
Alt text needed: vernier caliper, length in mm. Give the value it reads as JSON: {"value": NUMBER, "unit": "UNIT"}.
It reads {"value": 21.2, "unit": "mm"}
